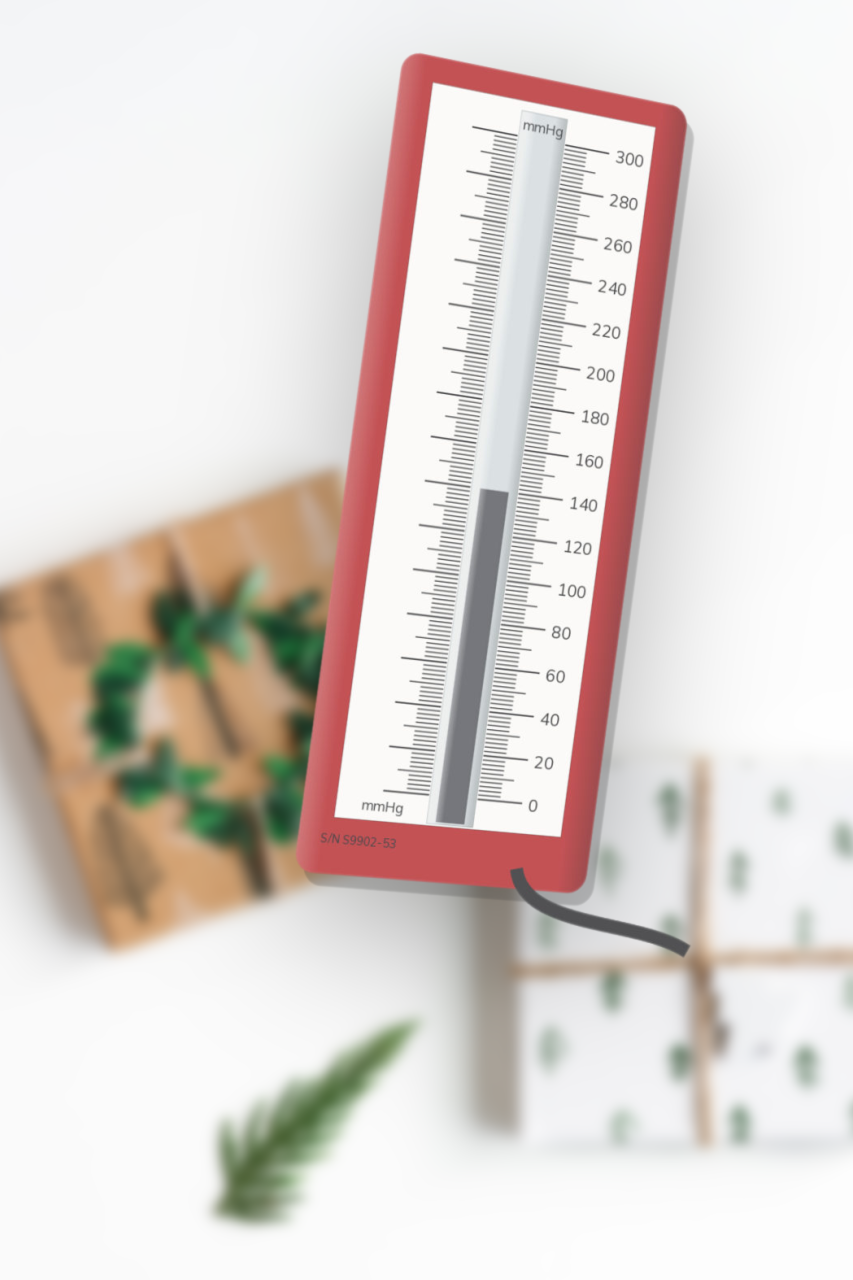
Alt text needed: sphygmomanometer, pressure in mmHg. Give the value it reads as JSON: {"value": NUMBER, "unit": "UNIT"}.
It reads {"value": 140, "unit": "mmHg"}
